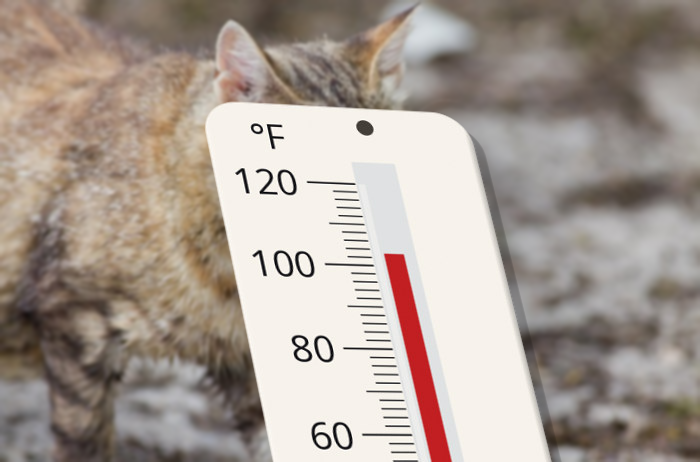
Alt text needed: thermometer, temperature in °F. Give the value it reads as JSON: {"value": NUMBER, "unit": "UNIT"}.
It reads {"value": 103, "unit": "°F"}
